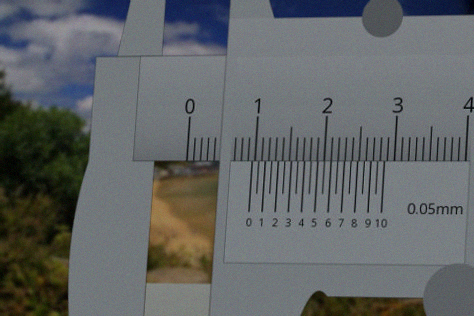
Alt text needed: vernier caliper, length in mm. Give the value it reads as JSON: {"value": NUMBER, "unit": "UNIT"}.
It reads {"value": 9.6, "unit": "mm"}
